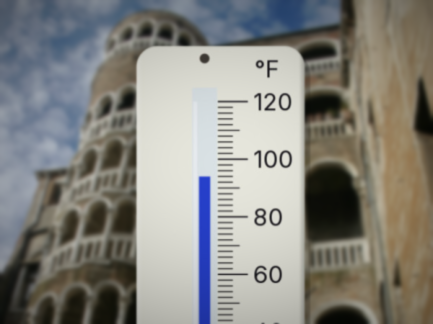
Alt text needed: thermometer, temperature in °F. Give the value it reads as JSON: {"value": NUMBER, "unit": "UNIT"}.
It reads {"value": 94, "unit": "°F"}
